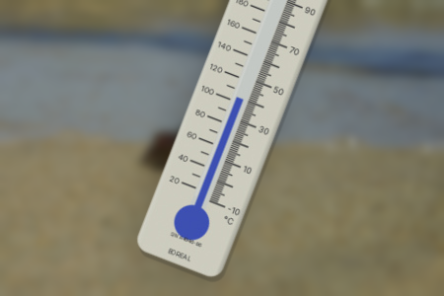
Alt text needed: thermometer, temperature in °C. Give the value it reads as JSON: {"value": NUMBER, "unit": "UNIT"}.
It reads {"value": 40, "unit": "°C"}
